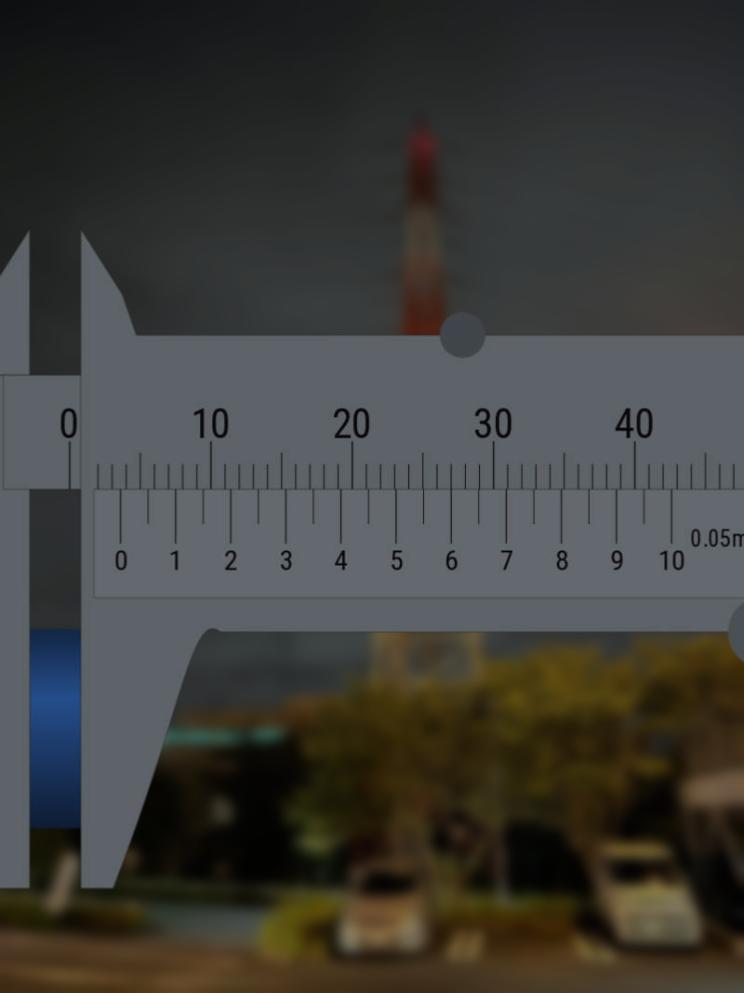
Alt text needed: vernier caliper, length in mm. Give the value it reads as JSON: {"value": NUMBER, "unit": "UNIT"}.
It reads {"value": 3.6, "unit": "mm"}
